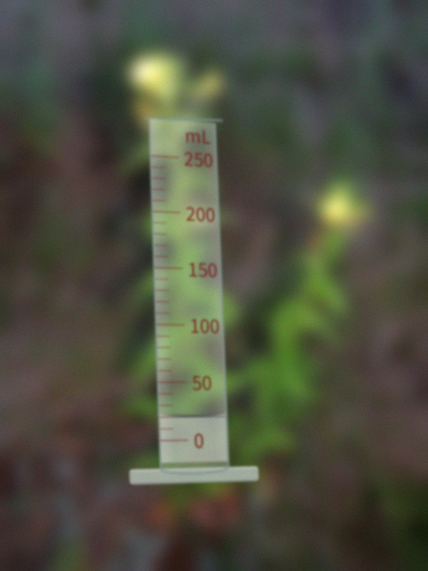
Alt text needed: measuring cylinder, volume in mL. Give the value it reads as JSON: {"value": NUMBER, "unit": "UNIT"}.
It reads {"value": 20, "unit": "mL"}
